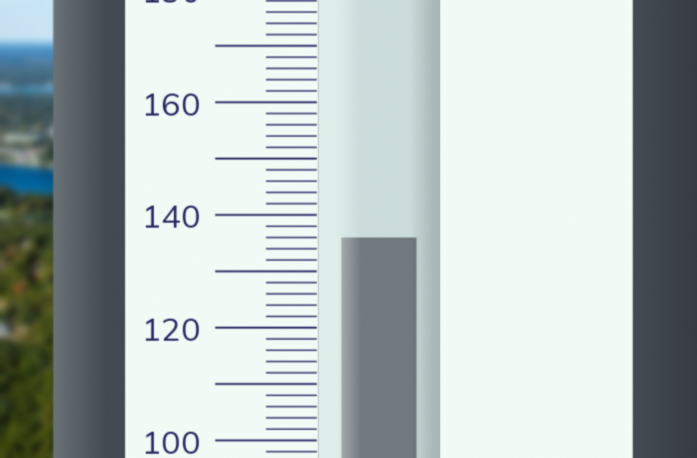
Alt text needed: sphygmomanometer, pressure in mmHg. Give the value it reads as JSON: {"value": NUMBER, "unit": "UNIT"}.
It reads {"value": 136, "unit": "mmHg"}
